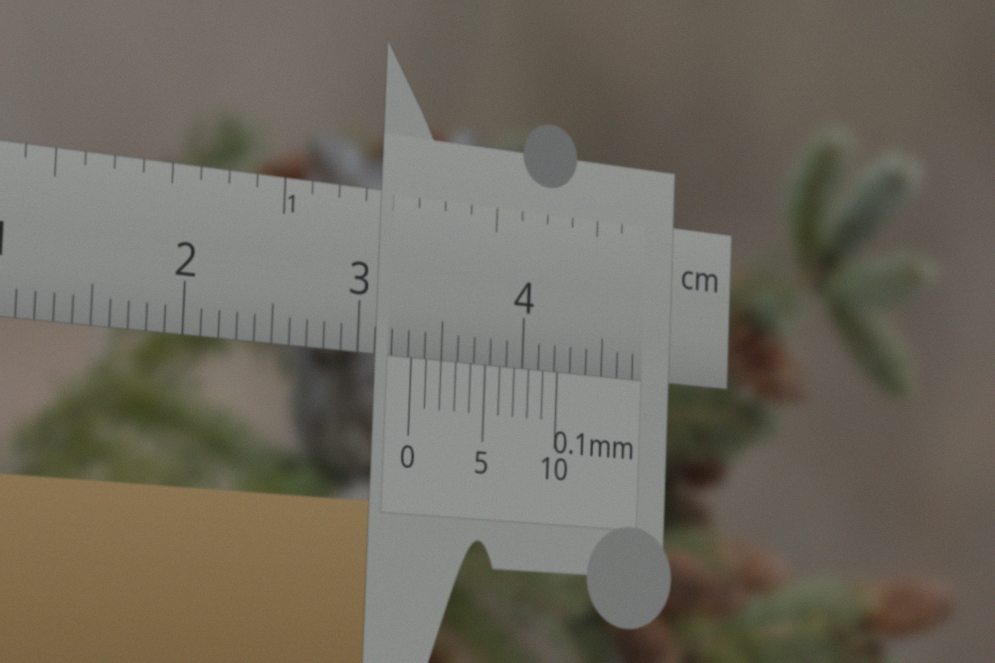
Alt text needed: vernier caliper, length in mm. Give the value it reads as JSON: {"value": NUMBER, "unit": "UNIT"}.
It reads {"value": 33.2, "unit": "mm"}
